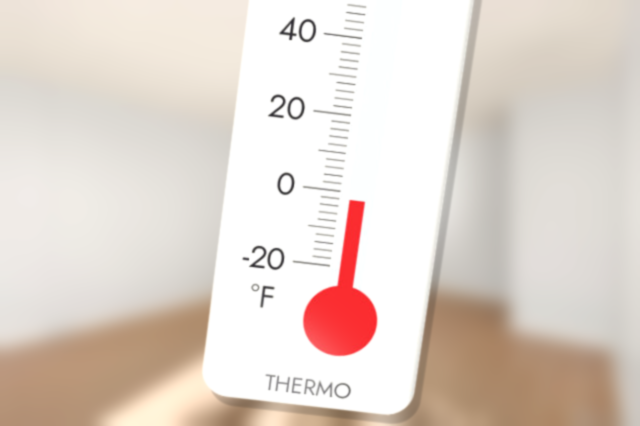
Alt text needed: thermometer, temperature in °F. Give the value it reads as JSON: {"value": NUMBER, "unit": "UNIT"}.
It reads {"value": -2, "unit": "°F"}
